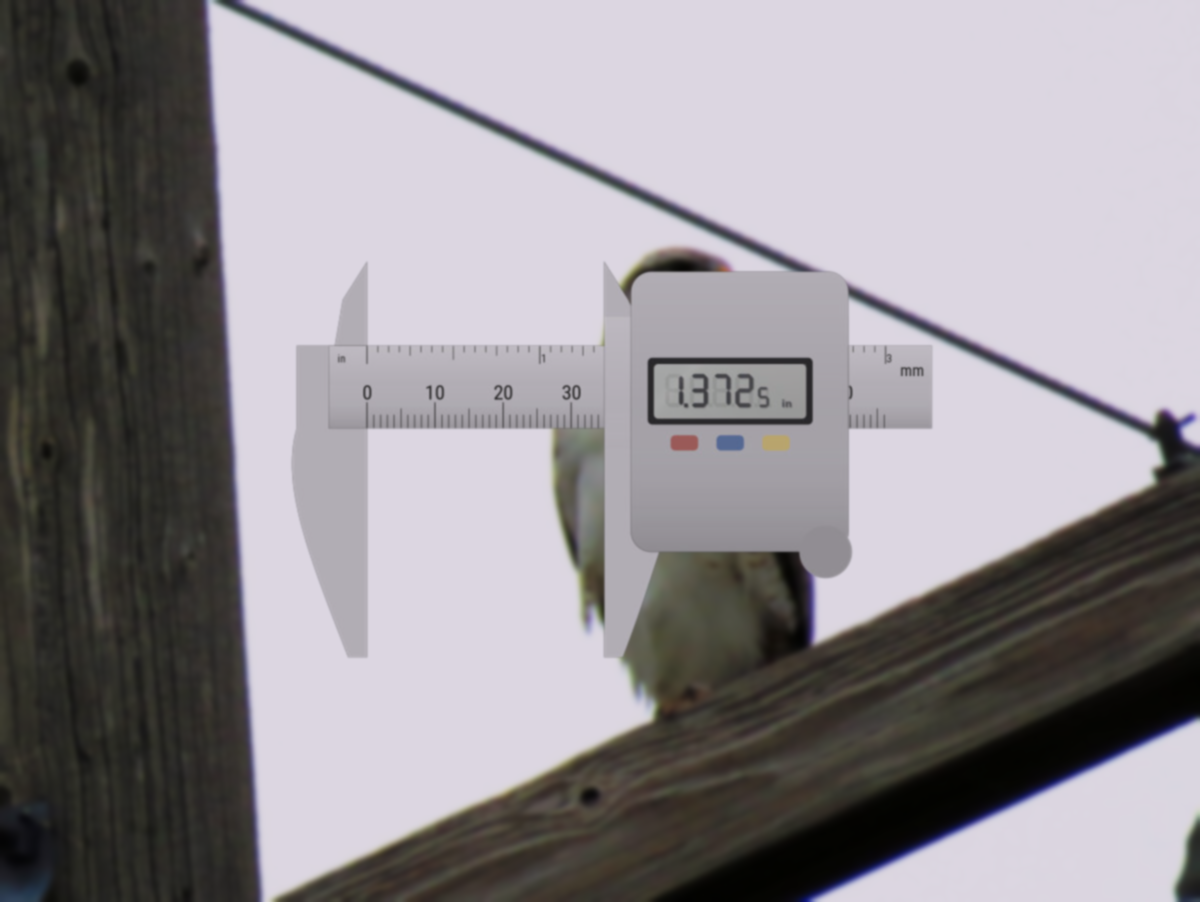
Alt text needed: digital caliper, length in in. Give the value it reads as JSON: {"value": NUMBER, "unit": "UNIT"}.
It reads {"value": 1.3725, "unit": "in"}
